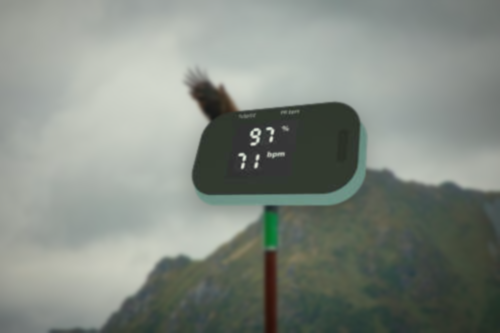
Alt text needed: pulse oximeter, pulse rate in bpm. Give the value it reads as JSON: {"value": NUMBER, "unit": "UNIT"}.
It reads {"value": 71, "unit": "bpm"}
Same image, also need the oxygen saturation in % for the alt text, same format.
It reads {"value": 97, "unit": "%"}
